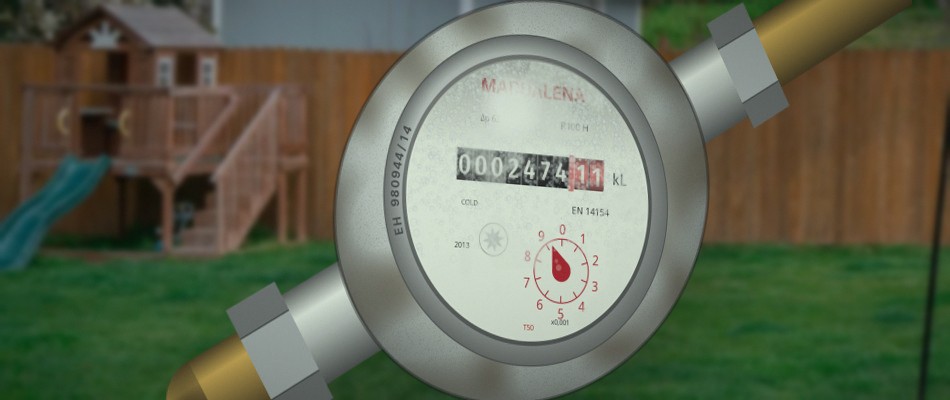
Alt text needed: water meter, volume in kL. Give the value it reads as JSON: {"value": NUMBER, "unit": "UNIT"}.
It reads {"value": 2474.109, "unit": "kL"}
